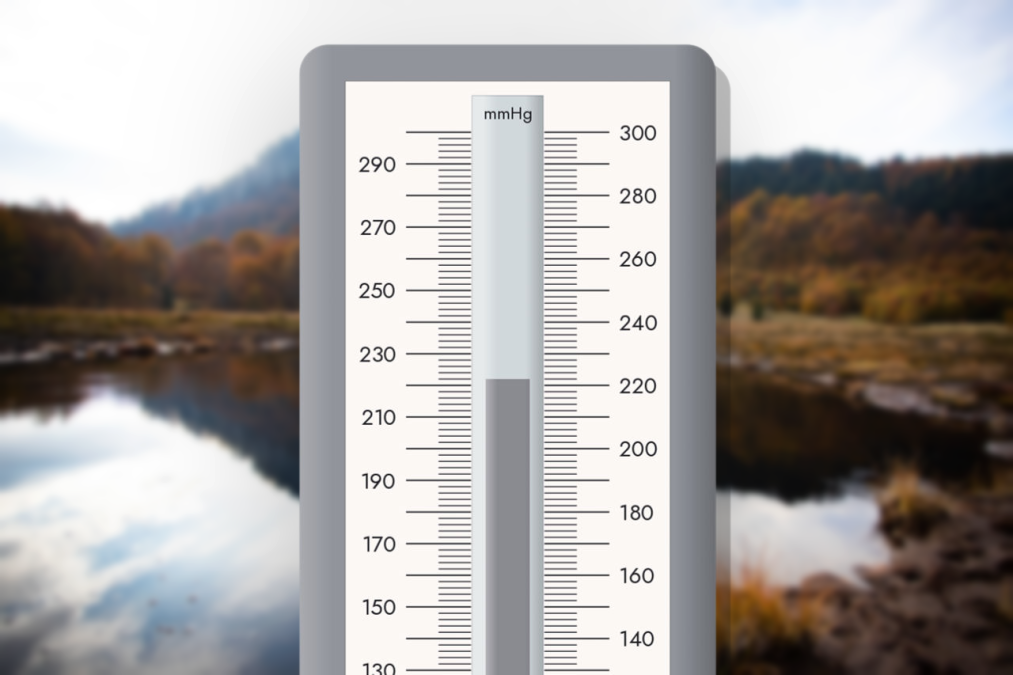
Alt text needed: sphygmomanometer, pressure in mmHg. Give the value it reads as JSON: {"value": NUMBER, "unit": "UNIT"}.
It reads {"value": 222, "unit": "mmHg"}
